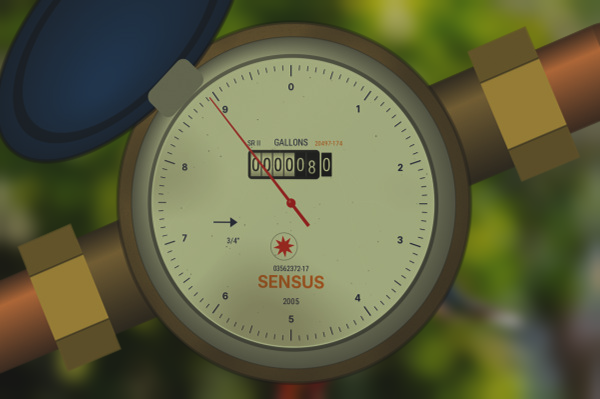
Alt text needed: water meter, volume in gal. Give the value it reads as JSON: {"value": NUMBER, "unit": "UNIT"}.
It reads {"value": 78.9, "unit": "gal"}
